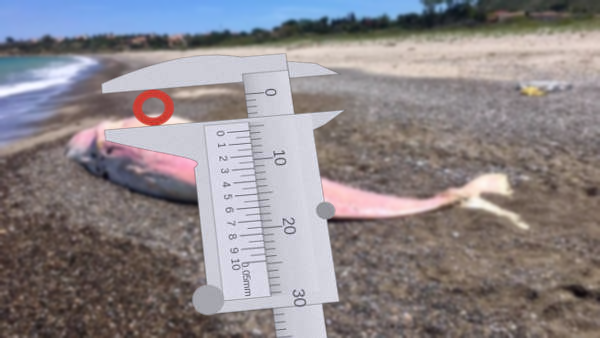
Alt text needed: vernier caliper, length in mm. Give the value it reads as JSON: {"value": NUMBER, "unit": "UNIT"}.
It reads {"value": 5.6, "unit": "mm"}
